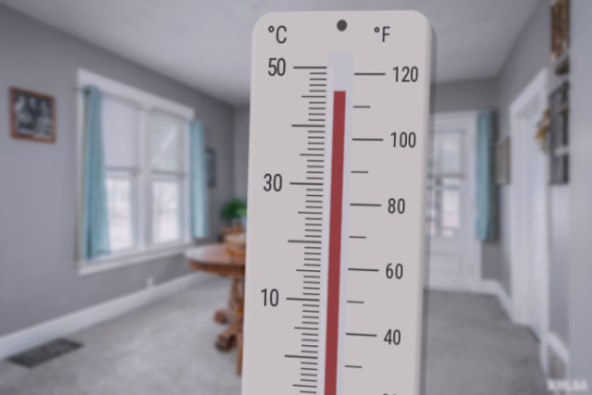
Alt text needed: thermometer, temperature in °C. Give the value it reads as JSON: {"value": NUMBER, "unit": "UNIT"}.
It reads {"value": 46, "unit": "°C"}
